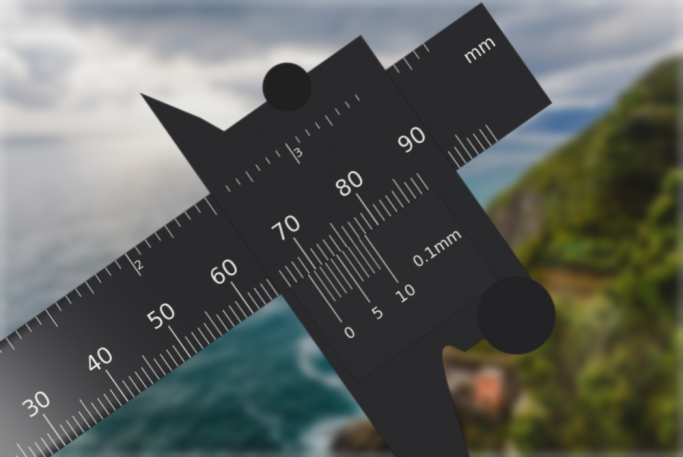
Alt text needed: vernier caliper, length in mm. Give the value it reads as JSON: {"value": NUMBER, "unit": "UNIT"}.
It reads {"value": 68.8, "unit": "mm"}
